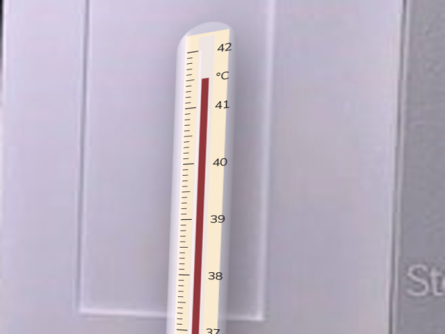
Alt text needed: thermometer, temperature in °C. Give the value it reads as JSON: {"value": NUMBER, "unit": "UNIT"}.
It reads {"value": 41.5, "unit": "°C"}
